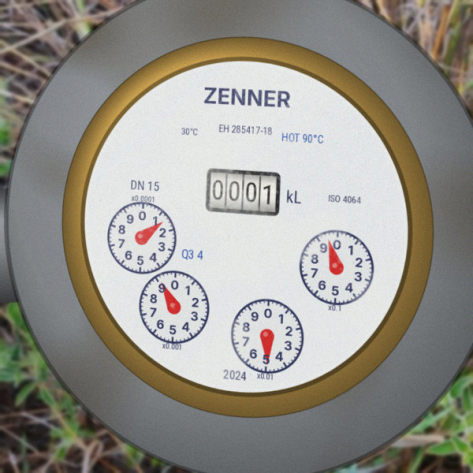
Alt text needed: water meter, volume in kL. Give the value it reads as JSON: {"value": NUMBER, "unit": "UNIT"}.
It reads {"value": 0.9491, "unit": "kL"}
